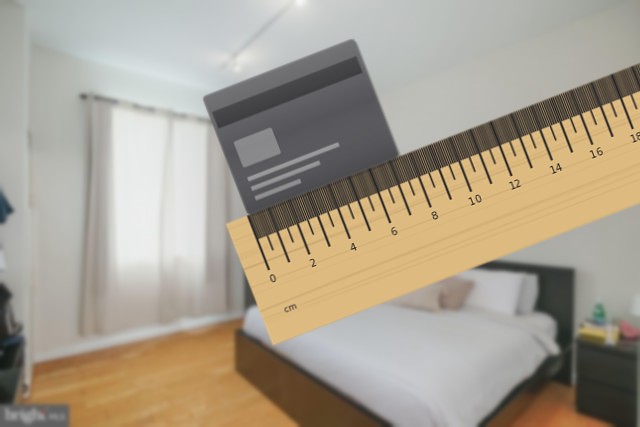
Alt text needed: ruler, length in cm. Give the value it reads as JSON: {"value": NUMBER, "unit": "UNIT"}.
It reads {"value": 7.5, "unit": "cm"}
